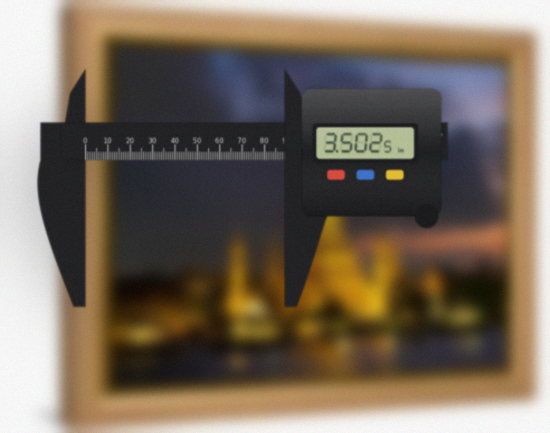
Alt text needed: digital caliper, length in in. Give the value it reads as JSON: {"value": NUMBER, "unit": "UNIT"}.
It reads {"value": 3.5025, "unit": "in"}
